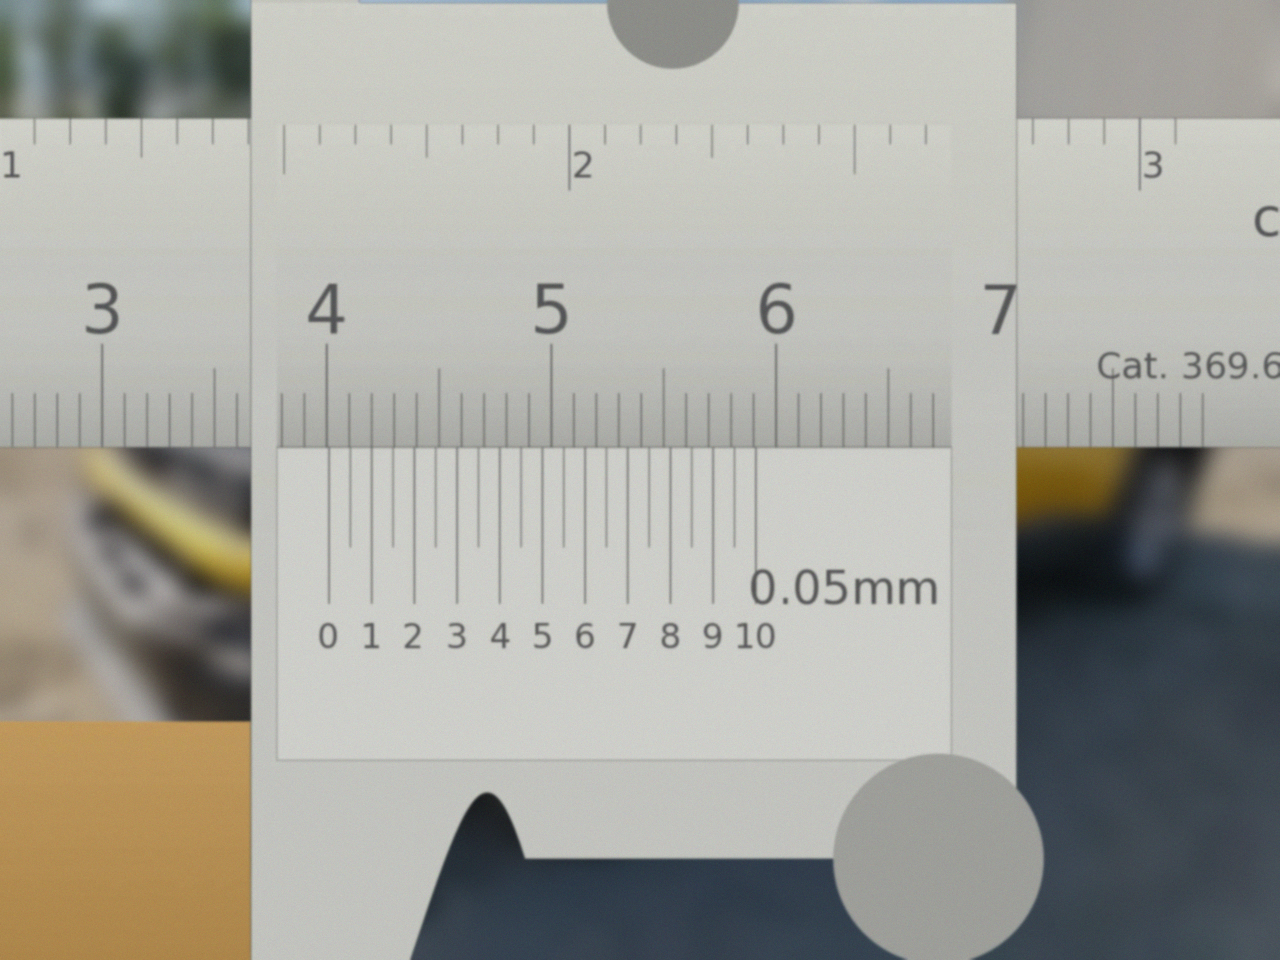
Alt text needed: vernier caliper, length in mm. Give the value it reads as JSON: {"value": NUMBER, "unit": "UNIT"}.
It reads {"value": 40.1, "unit": "mm"}
